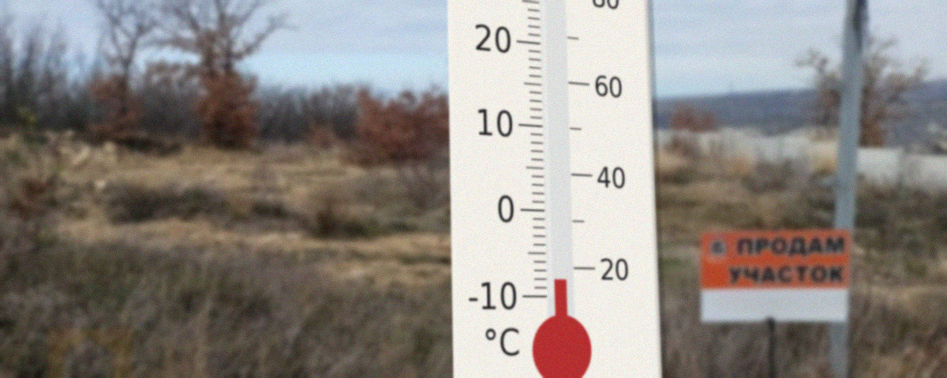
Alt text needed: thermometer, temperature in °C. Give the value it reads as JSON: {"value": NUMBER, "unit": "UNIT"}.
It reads {"value": -8, "unit": "°C"}
